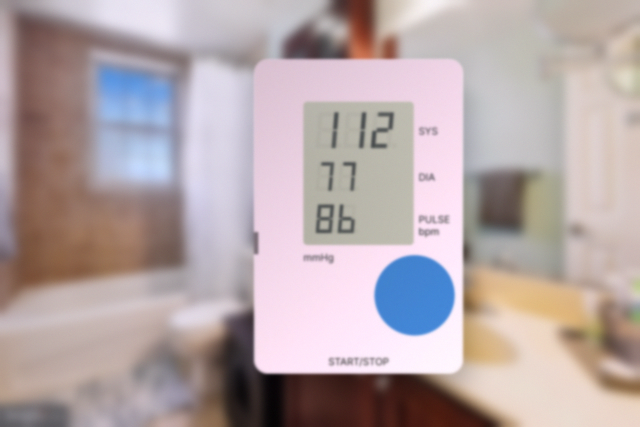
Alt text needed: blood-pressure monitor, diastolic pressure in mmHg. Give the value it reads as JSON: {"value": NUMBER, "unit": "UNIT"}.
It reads {"value": 77, "unit": "mmHg"}
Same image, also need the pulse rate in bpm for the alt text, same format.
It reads {"value": 86, "unit": "bpm"}
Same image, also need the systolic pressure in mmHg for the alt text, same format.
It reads {"value": 112, "unit": "mmHg"}
